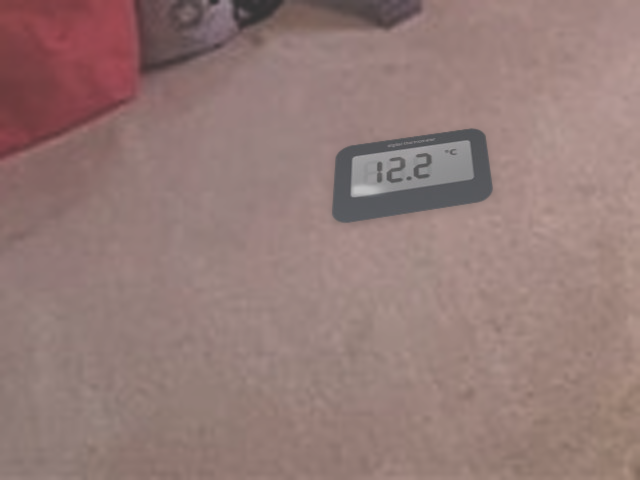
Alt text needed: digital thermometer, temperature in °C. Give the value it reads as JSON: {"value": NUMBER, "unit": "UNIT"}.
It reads {"value": 12.2, "unit": "°C"}
